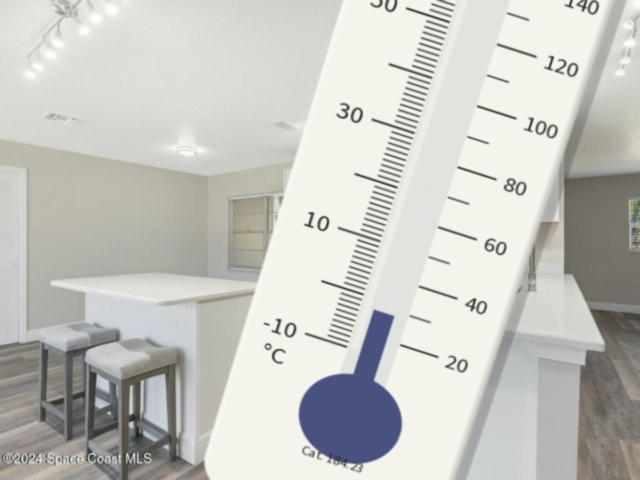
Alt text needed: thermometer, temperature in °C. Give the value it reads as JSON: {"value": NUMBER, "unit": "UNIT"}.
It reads {"value": -2, "unit": "°C"}
